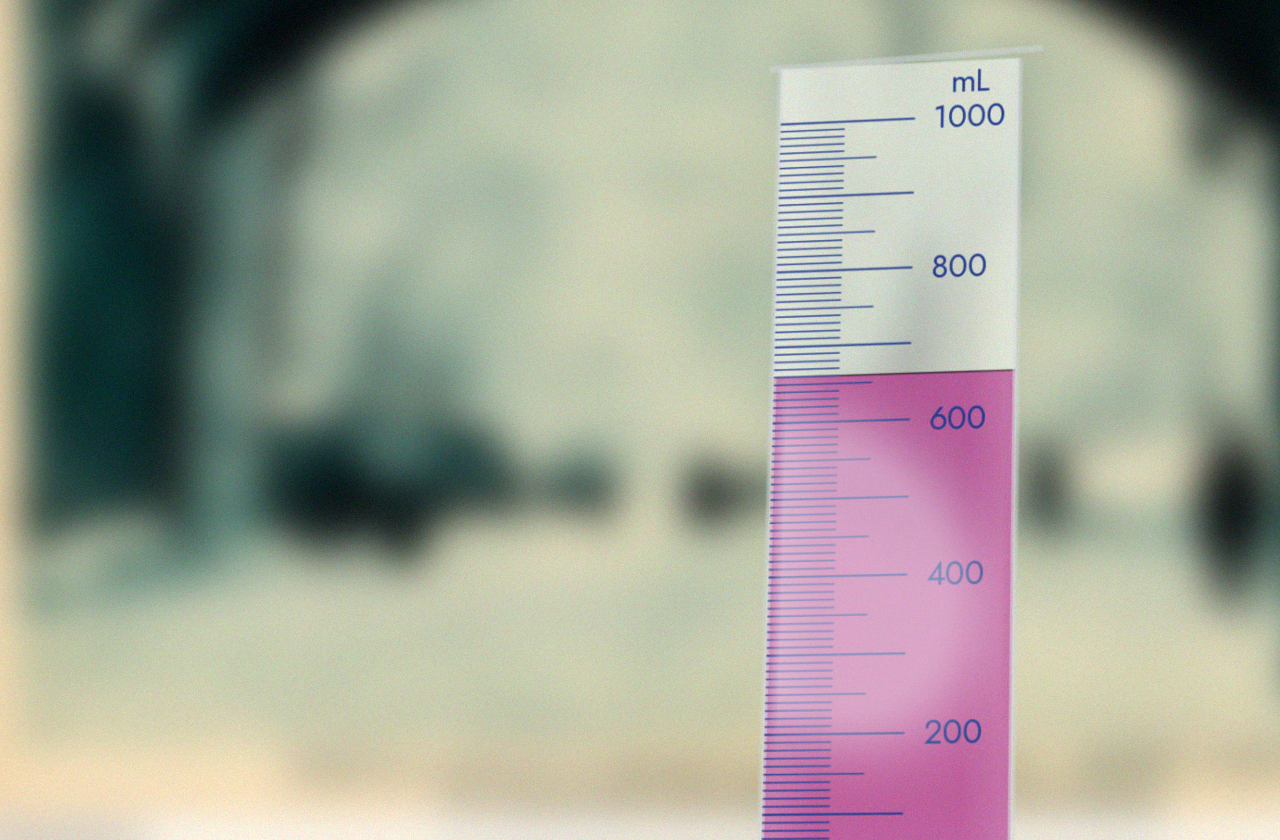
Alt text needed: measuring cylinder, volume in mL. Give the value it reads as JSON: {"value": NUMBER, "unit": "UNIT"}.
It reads {"value": 660, "unit": "mL"}
